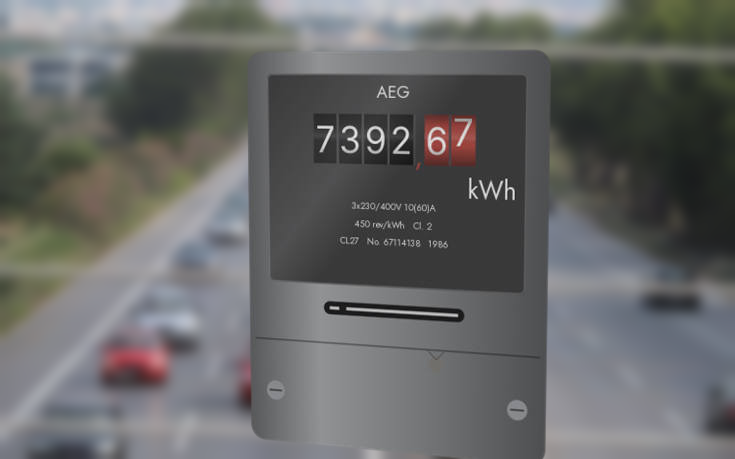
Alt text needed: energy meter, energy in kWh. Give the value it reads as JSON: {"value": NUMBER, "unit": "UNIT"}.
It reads {"value": 7392.67, "unit": "kWh"}
